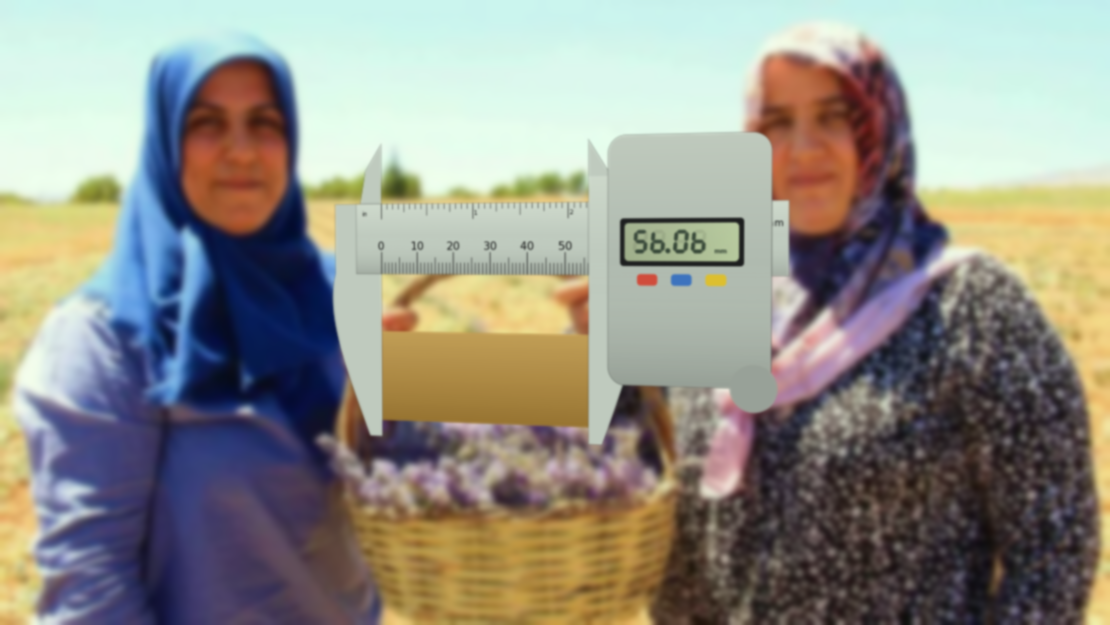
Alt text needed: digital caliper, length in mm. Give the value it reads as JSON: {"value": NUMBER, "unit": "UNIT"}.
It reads {"value": 56.06, "unit": "mm"}
